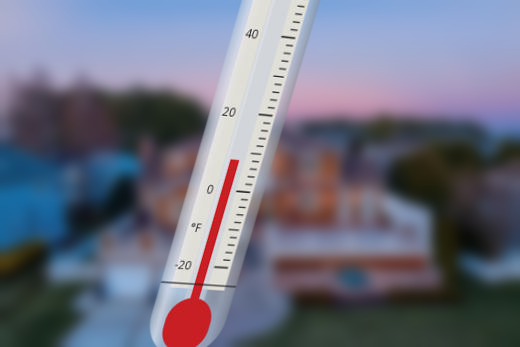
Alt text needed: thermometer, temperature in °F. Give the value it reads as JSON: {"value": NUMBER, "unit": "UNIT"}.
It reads {"value": 8, "unit": "°F"}
